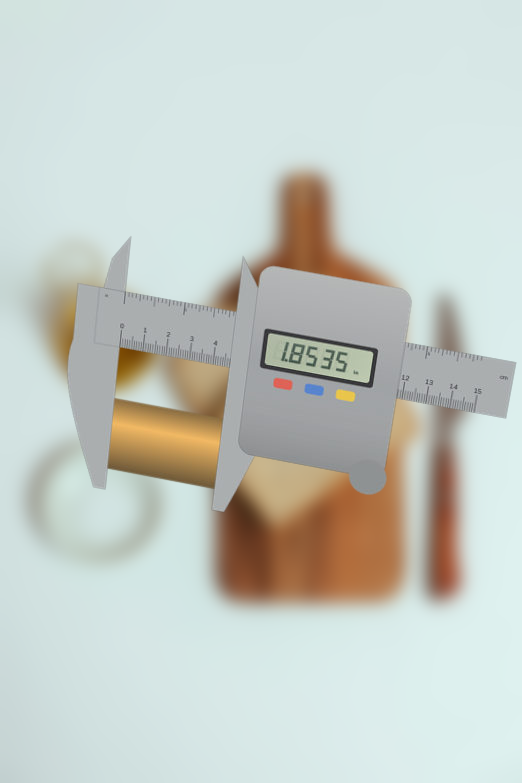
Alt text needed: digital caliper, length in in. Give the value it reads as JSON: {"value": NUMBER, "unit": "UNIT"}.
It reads {"value": 1.8535, "unit": "in"}
